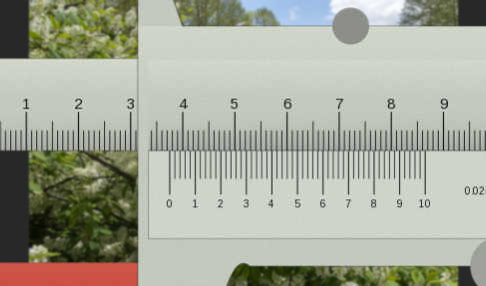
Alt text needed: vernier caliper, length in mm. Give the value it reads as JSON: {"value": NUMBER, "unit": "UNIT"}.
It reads {"value": 37.5, "unit": "mm"}
